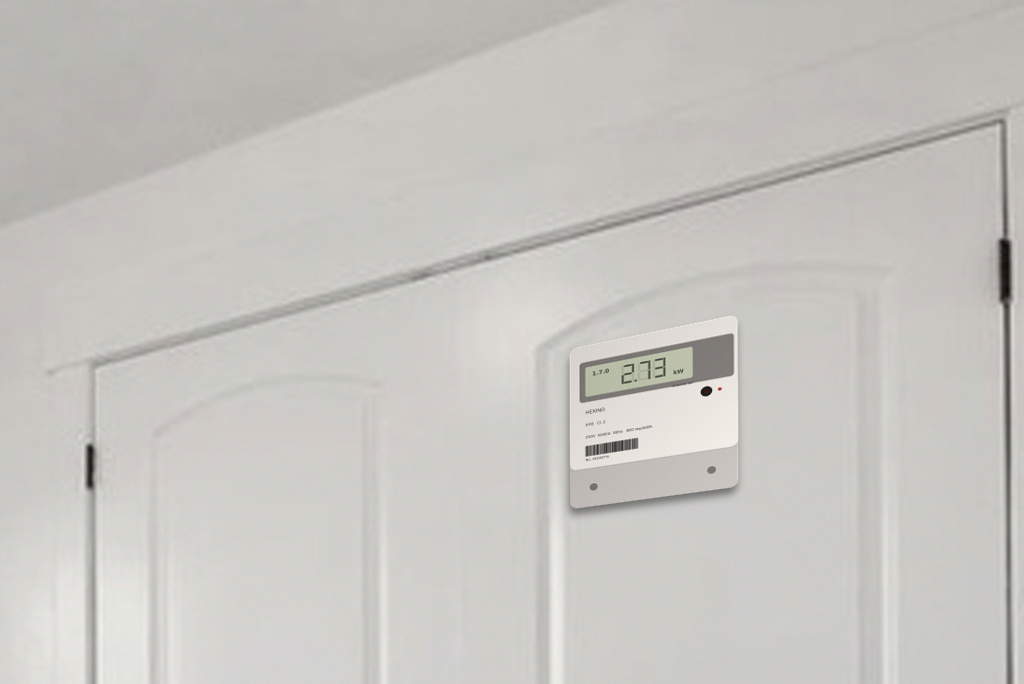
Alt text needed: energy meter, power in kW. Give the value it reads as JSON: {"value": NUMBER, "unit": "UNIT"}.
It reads {"value": 2.73, "unit": "kW"}
